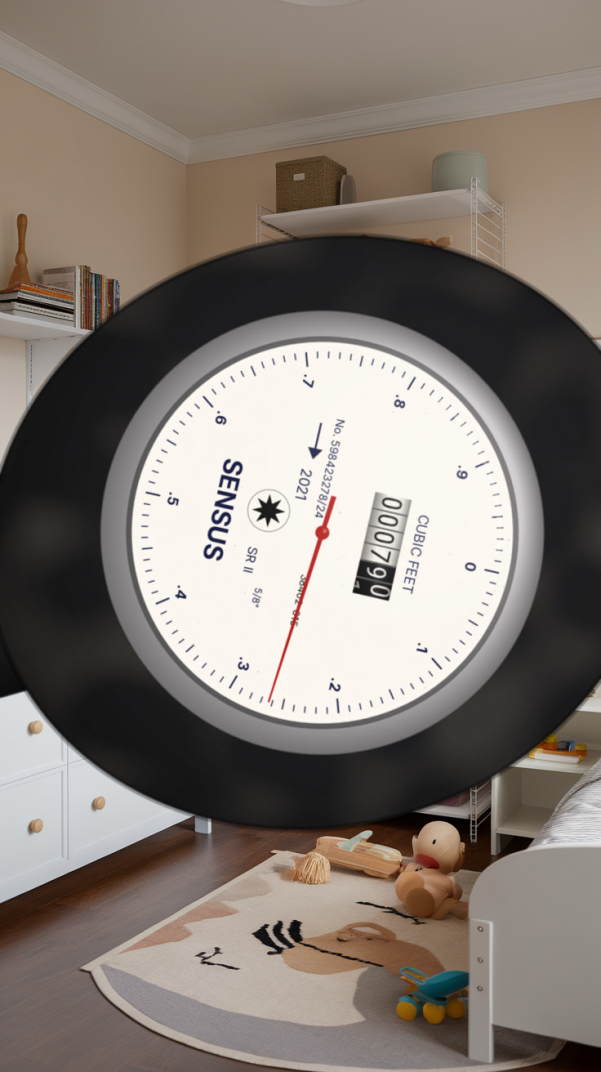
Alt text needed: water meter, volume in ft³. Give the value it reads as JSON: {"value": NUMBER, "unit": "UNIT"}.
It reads {"value": 790.26, "unit": "ft³"}
